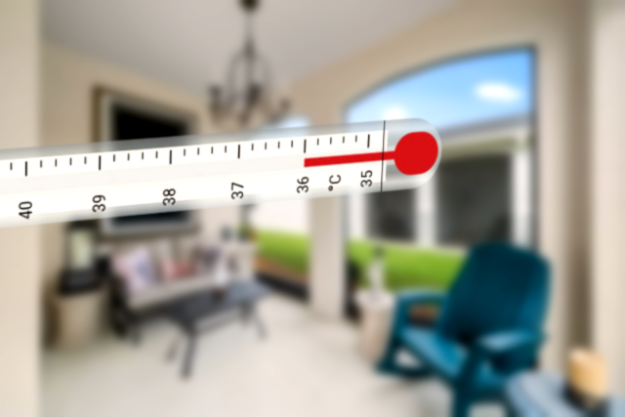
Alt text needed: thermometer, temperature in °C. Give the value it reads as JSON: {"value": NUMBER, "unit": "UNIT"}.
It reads {"value": 36, "unit": "°C"}
